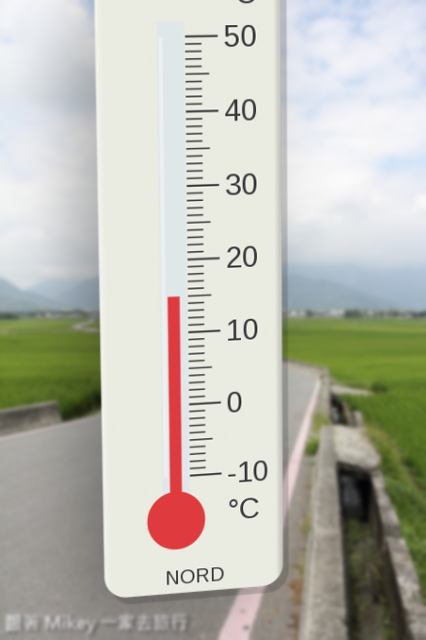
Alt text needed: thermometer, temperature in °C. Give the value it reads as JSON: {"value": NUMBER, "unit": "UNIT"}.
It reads {"value": 15, "unit": "°C"}
